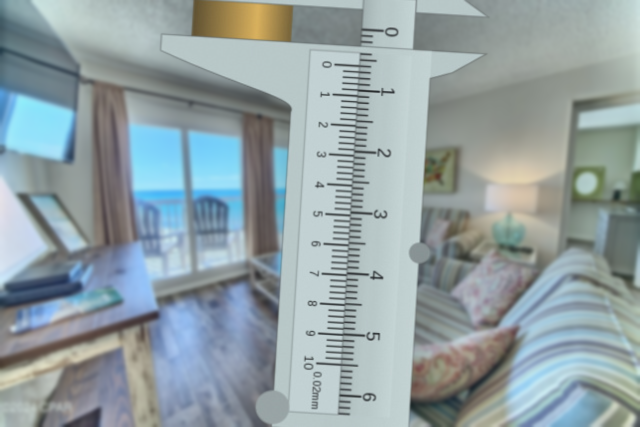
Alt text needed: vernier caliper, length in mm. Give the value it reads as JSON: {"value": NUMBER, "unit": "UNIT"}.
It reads {"value": 6.0, "unit": "mm"}
